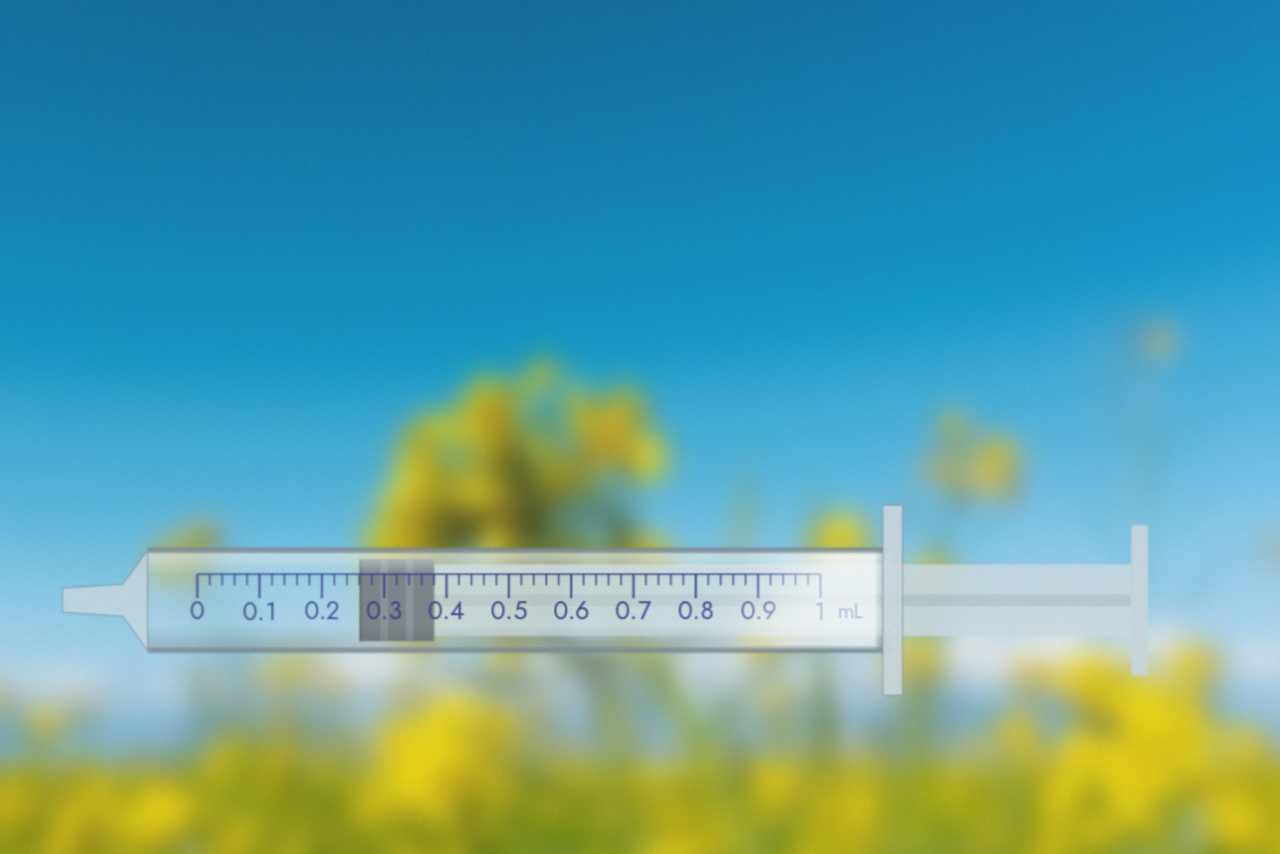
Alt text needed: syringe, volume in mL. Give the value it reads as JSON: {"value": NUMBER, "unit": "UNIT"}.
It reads {"value": 0.26, "unit": "mL"}
